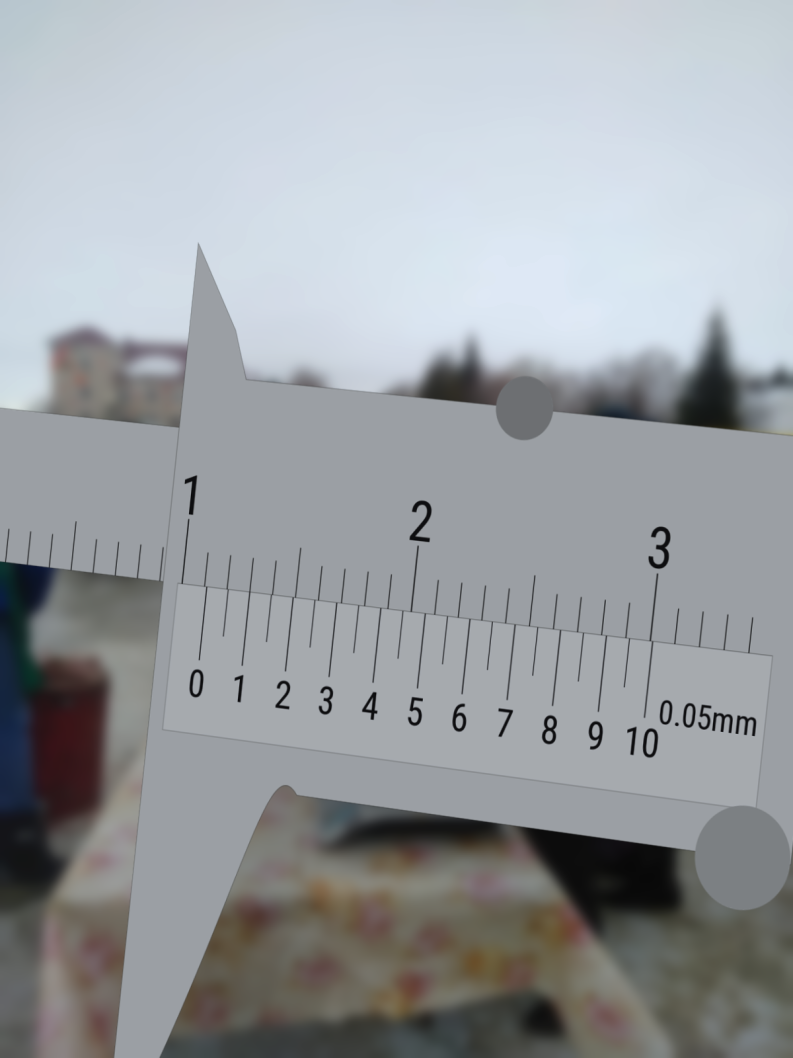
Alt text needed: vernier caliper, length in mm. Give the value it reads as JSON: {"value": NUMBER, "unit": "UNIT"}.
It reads {"value": 11.10, "unit": "mm"}
